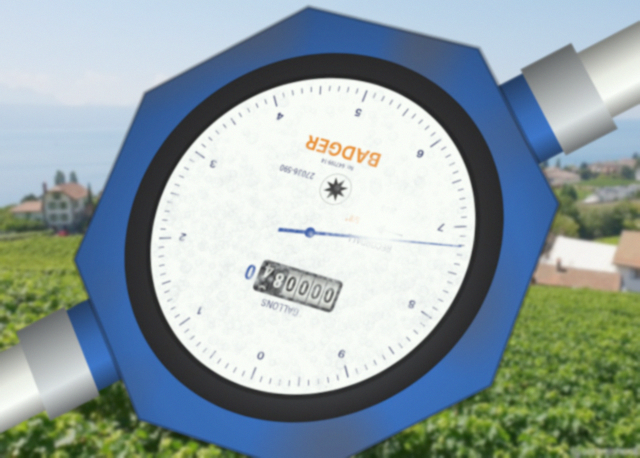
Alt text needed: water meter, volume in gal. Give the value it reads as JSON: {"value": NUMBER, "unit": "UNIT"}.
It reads {"value": 837.2, "unit": "gal"}
